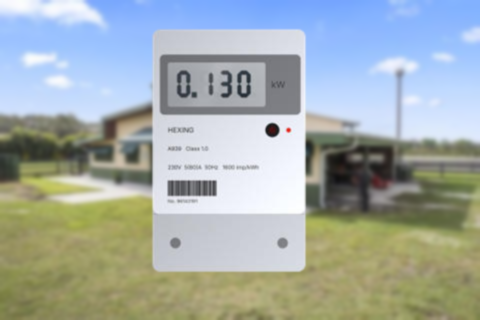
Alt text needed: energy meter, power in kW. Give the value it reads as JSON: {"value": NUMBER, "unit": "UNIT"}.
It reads {"value": 0.130, "unit": "kW"}
